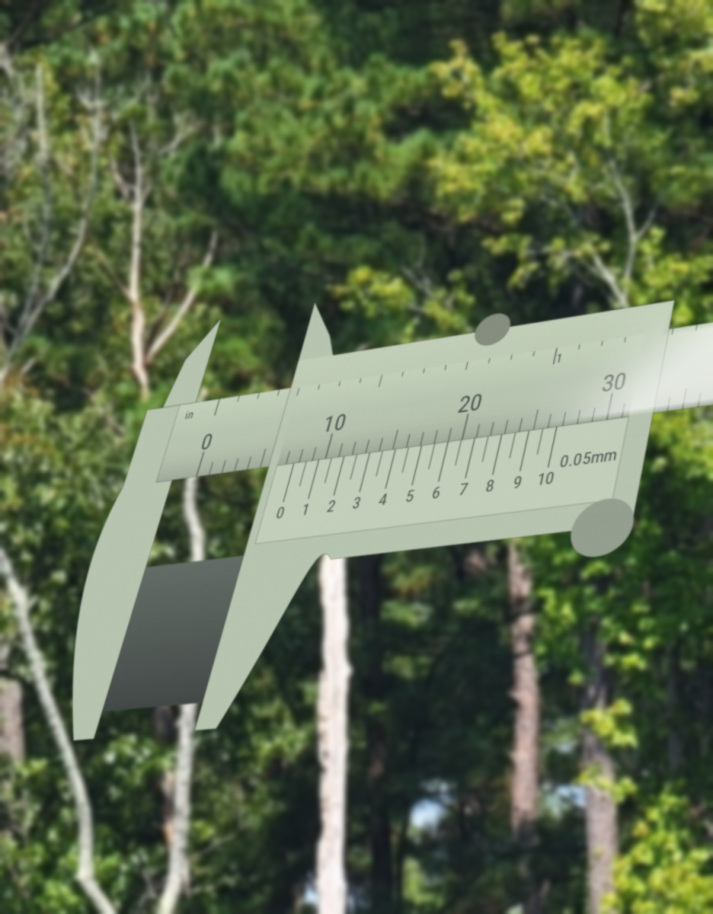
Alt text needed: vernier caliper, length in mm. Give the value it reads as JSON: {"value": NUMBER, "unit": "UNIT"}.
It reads {"value": 7.6, "unit": "mm"}
